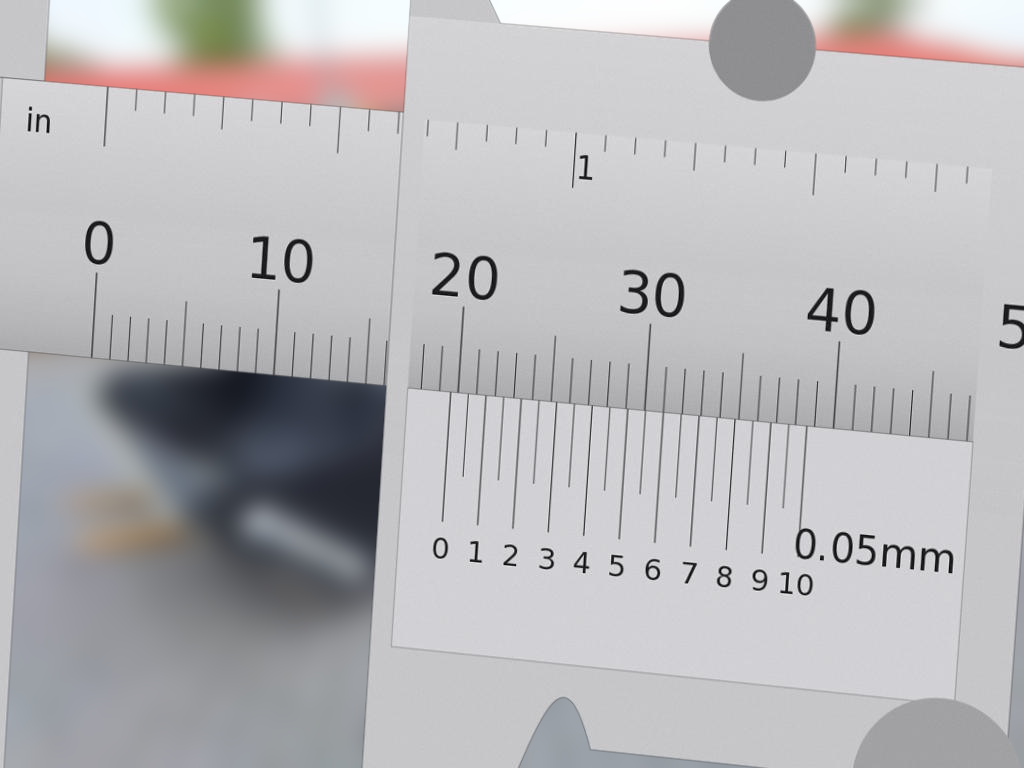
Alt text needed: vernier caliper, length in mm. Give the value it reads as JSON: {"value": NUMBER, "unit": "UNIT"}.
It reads {"value": 19.6, "unit": "mm"}
